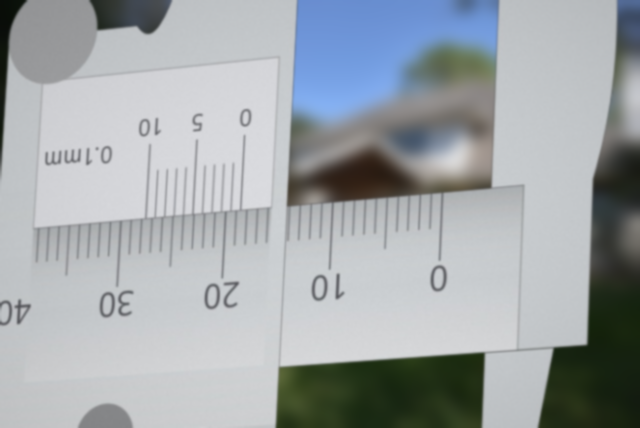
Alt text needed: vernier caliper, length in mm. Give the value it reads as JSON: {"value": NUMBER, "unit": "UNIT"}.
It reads {"value": 18.6, "unit": "mm"}
